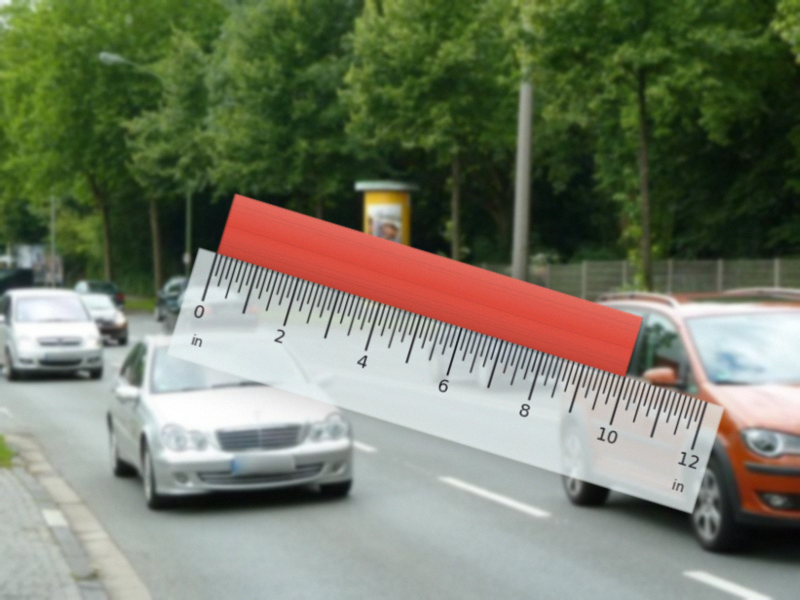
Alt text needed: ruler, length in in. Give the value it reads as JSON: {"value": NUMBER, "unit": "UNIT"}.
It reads {"value": 10, "unit": "in"}
